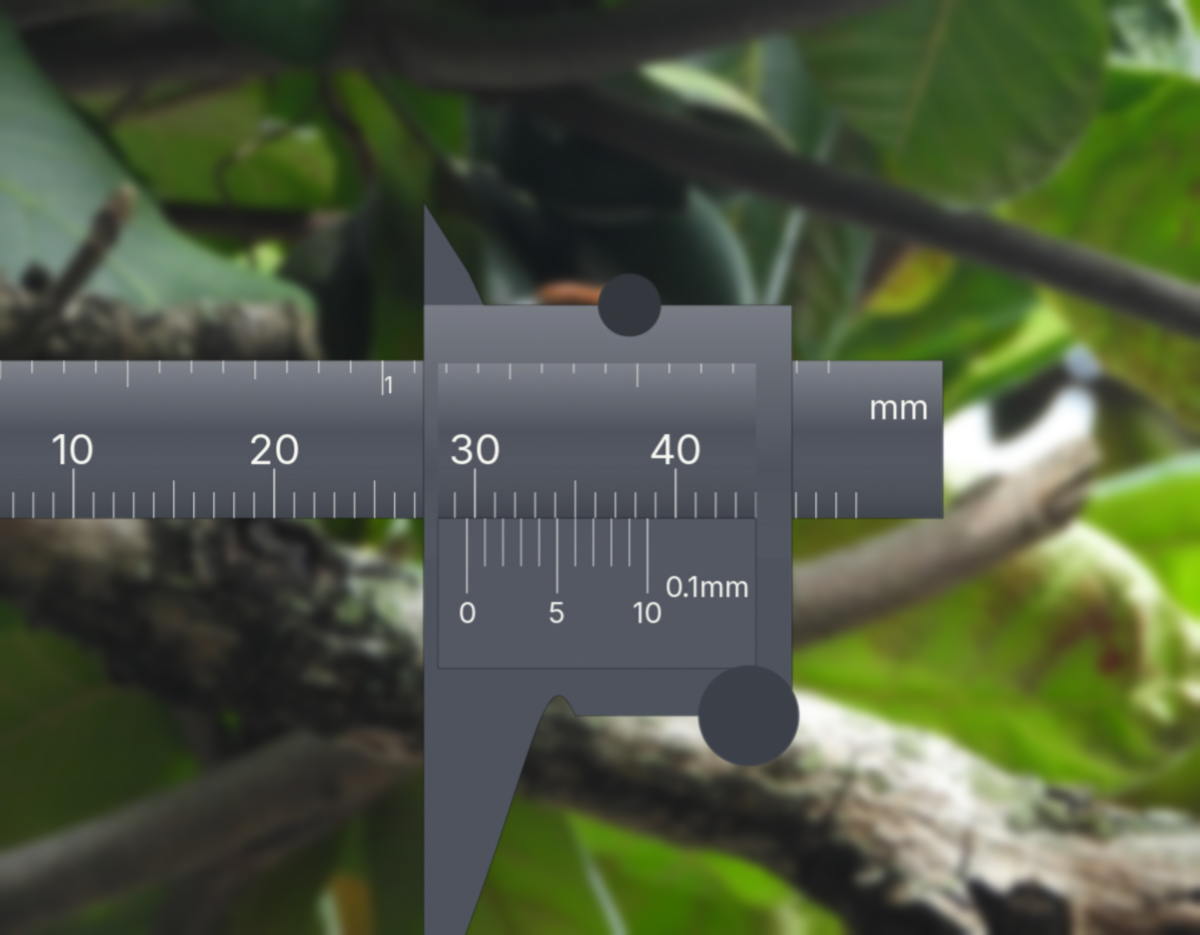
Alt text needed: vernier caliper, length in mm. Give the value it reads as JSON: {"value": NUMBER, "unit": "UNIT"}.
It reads {"value": 29.6, "unit": "mm"}
